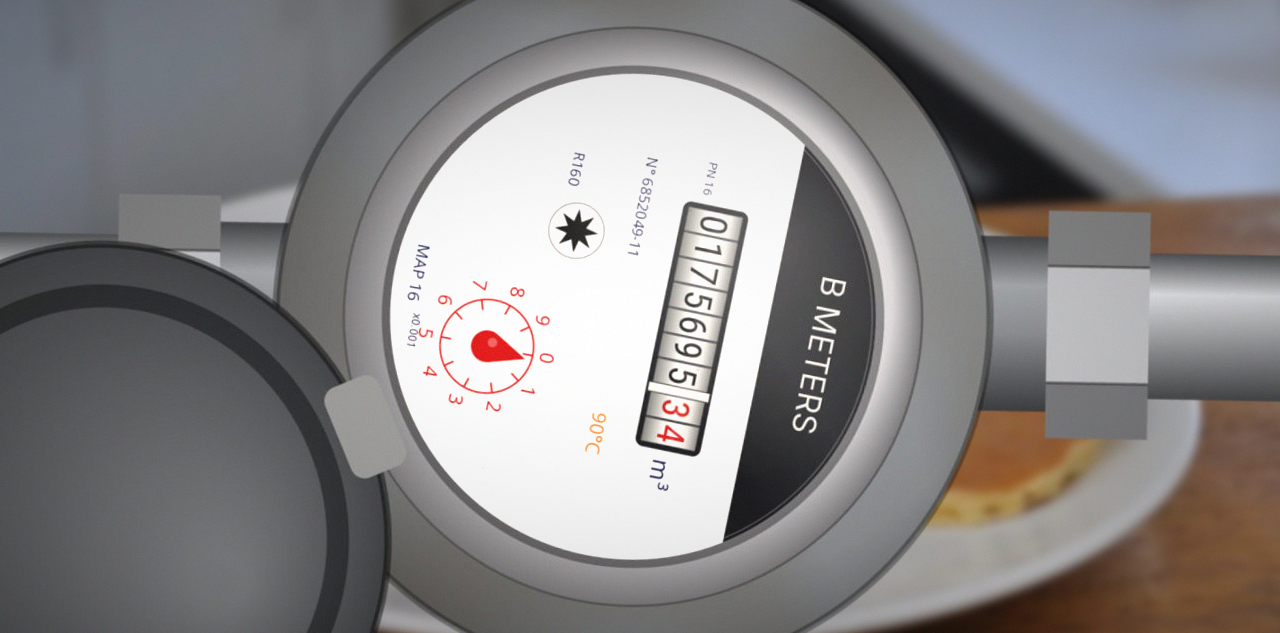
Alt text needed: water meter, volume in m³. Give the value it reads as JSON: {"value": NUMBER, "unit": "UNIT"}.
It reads {"value": 175695.340, "unit": "m³"}
